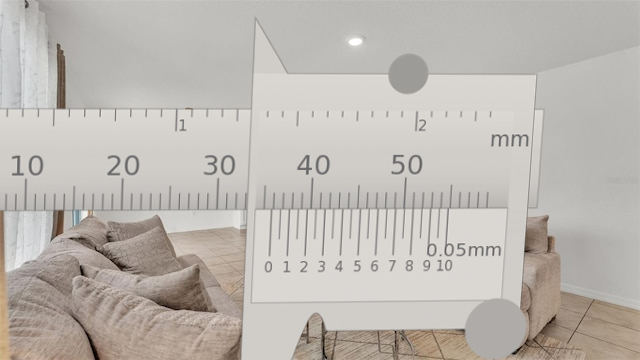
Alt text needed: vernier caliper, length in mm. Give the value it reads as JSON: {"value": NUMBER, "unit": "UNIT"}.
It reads {"value": 35.8, "unit": "mm"}
